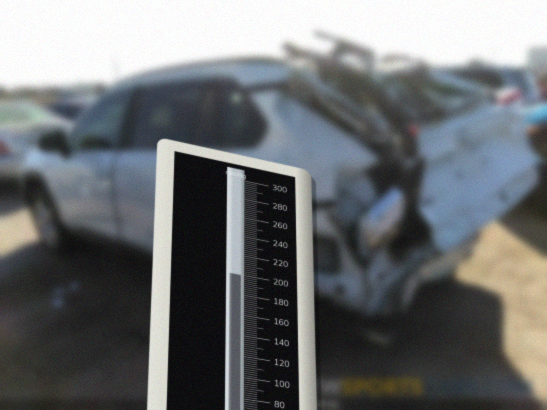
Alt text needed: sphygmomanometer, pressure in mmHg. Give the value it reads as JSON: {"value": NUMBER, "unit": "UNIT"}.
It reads {"value": 200, "unit": "mmHg"}
